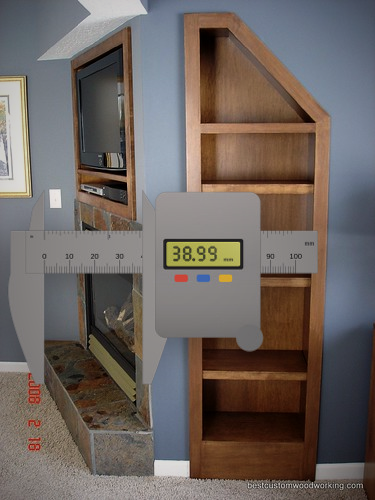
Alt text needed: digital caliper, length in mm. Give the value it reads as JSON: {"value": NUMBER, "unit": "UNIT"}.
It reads {"value": 38.99, "unit": "mm"}
